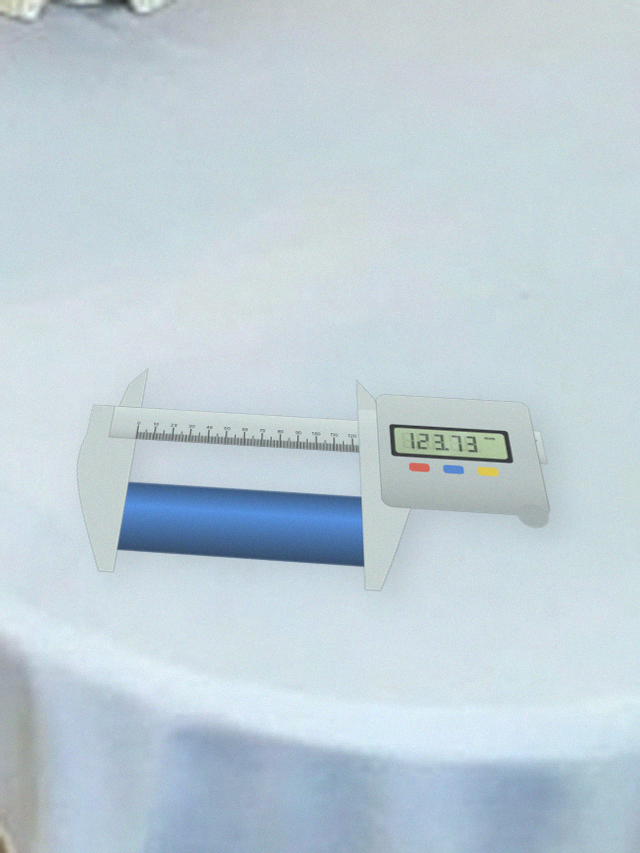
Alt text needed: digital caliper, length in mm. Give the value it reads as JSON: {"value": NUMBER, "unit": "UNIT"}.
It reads {"value": 123.73, "unit": "mm"}
